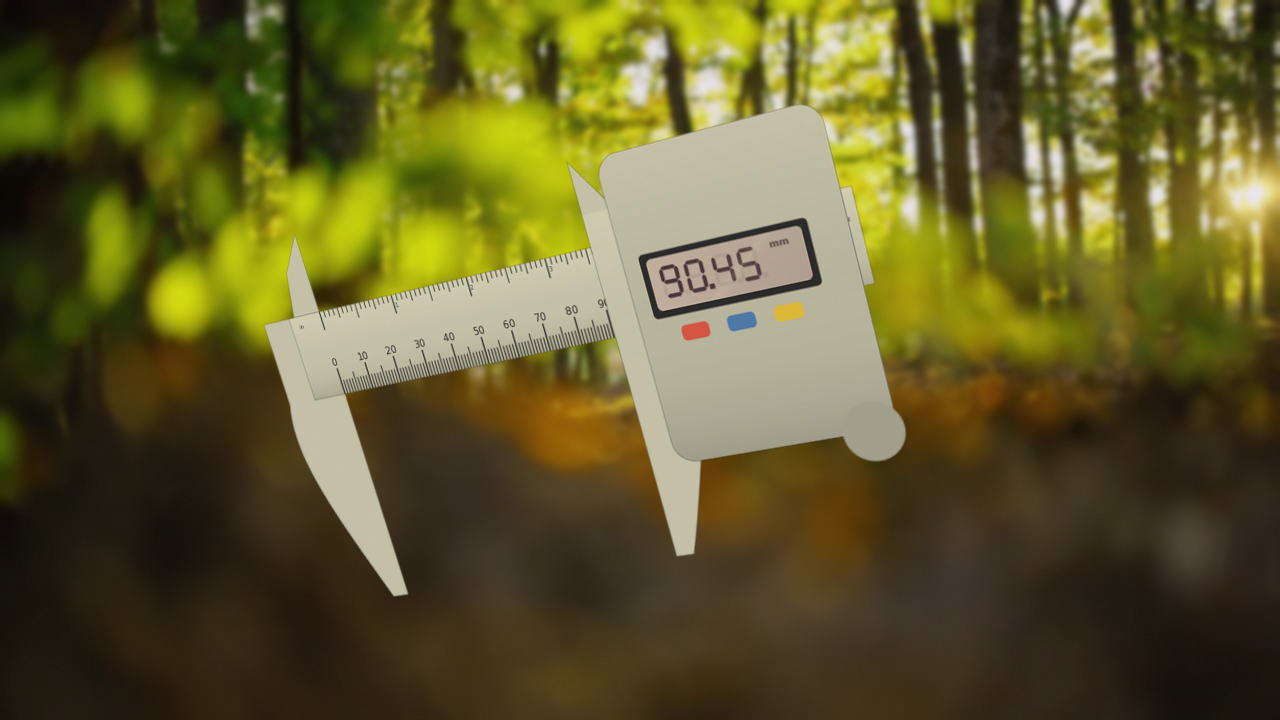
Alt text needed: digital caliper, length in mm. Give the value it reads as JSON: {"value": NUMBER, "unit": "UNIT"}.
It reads {"value": 90.45, "unit": "mm"}
